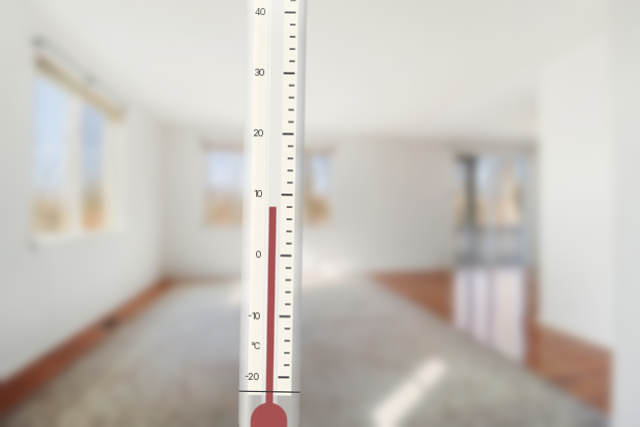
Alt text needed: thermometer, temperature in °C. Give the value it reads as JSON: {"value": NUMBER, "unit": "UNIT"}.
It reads {"value": 8, "unit": "°C"}
